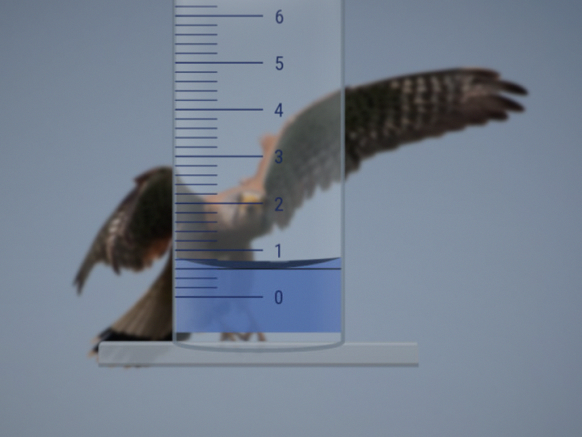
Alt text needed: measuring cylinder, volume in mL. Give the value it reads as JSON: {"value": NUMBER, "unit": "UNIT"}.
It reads {"value": 0.6, "unit": "mL"}
